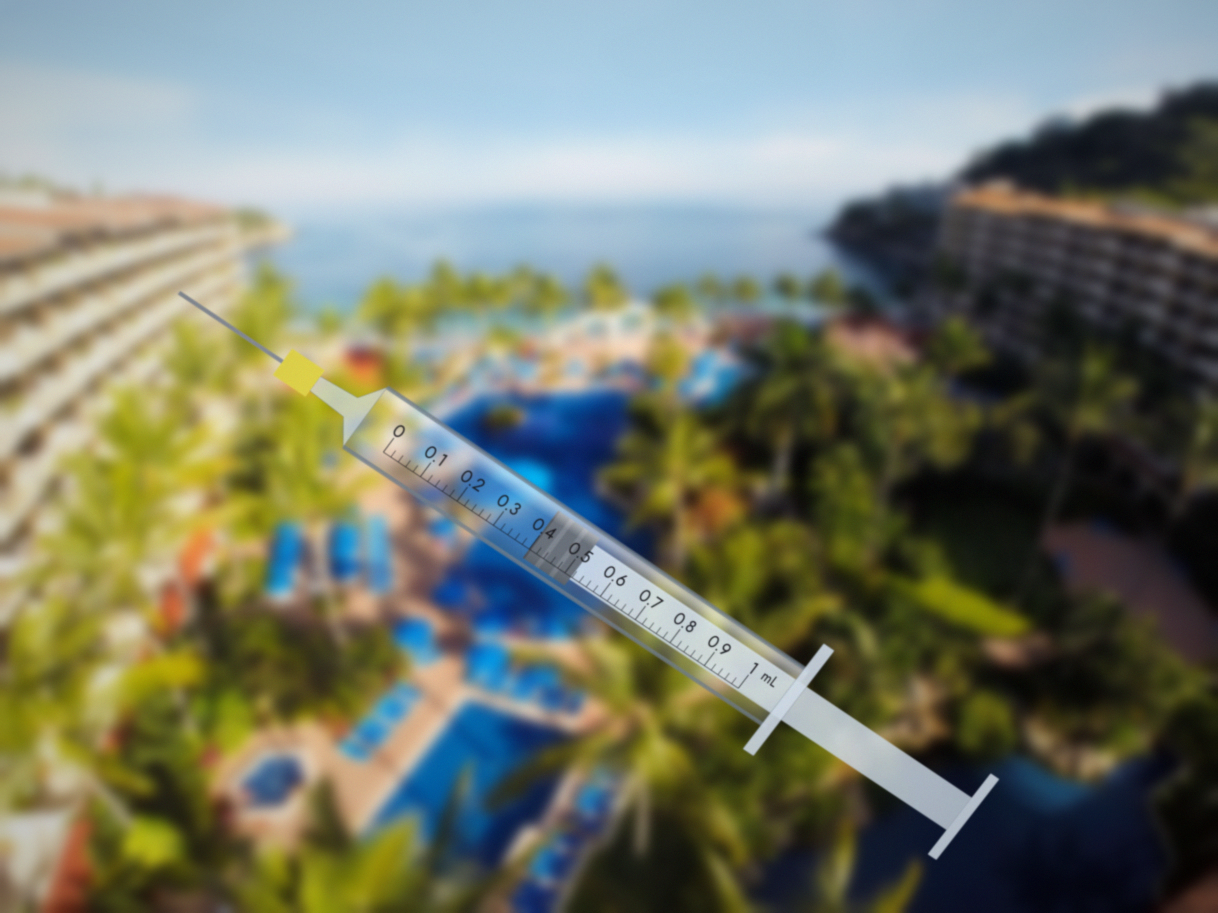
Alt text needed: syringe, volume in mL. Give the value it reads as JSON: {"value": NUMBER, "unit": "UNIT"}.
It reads {"value": 0.4, "unit": "mL"}
